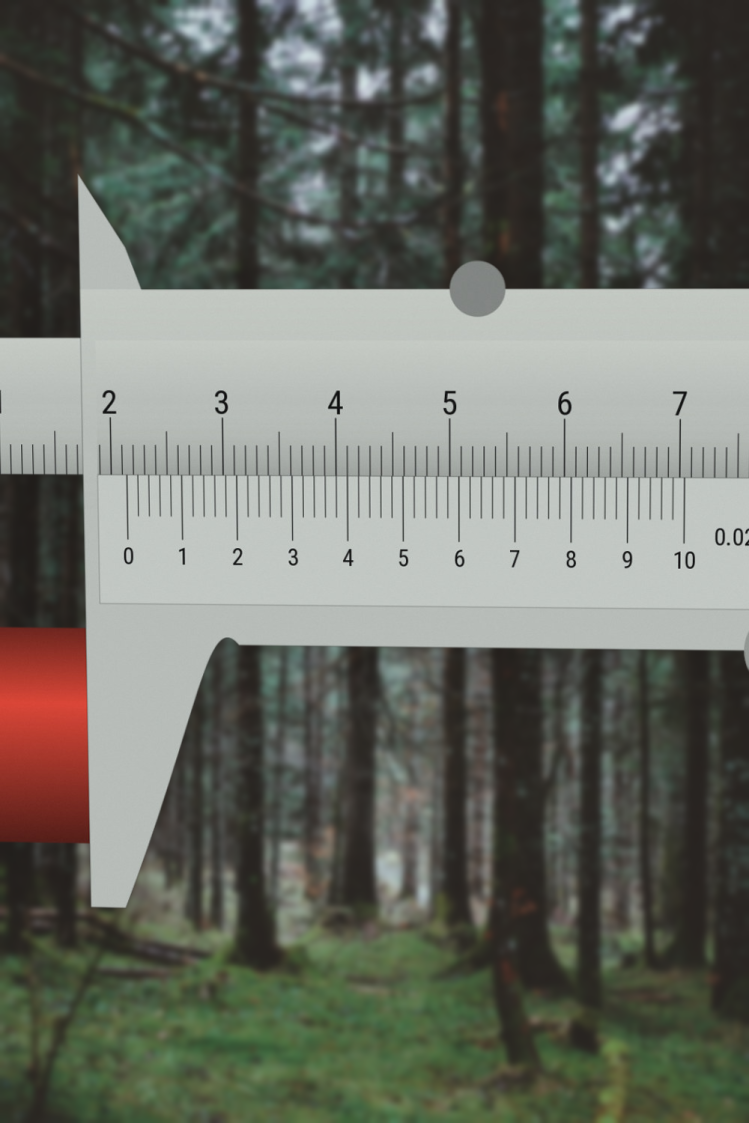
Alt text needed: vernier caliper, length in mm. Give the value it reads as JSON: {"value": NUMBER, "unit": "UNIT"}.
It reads {"value": 21.4, "unit": "mm"}
